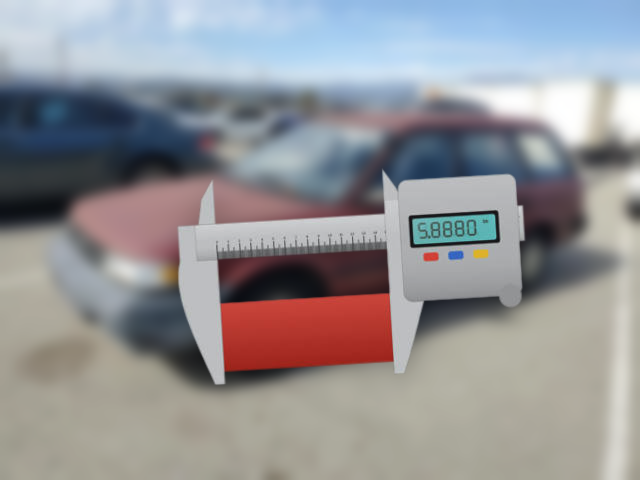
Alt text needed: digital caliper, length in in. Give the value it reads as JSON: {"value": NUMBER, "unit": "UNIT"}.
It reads {"value": 5.8880, "unit": "in"}
